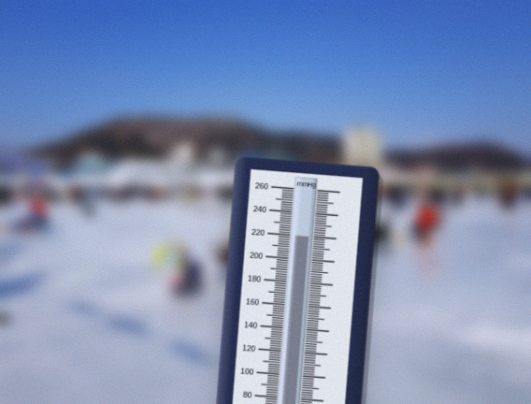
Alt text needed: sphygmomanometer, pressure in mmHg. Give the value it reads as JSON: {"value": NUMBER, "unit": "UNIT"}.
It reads {"value": 220, "unit": "mmHg"}
